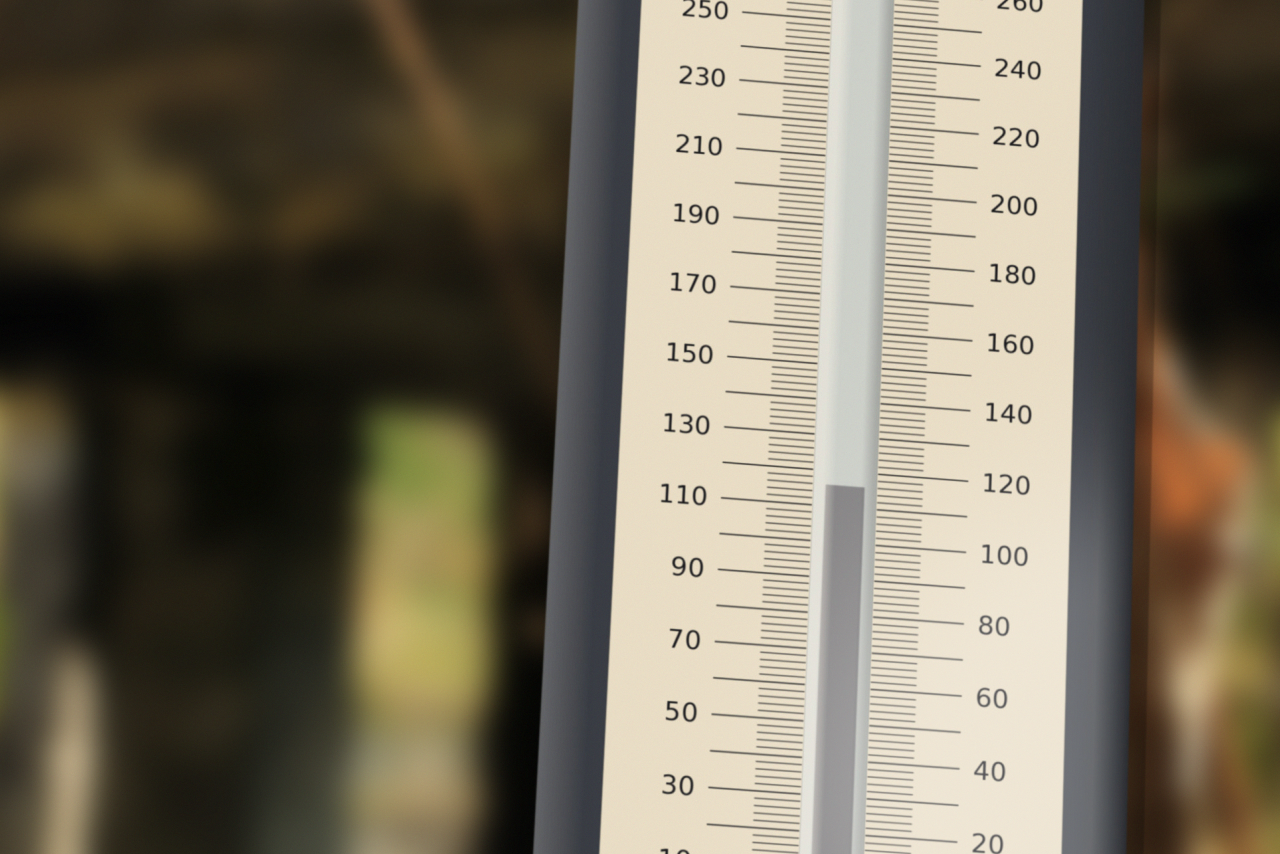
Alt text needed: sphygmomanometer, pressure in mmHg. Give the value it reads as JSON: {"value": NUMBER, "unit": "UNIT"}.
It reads {"value": 116, "unit": "mmHg"}
